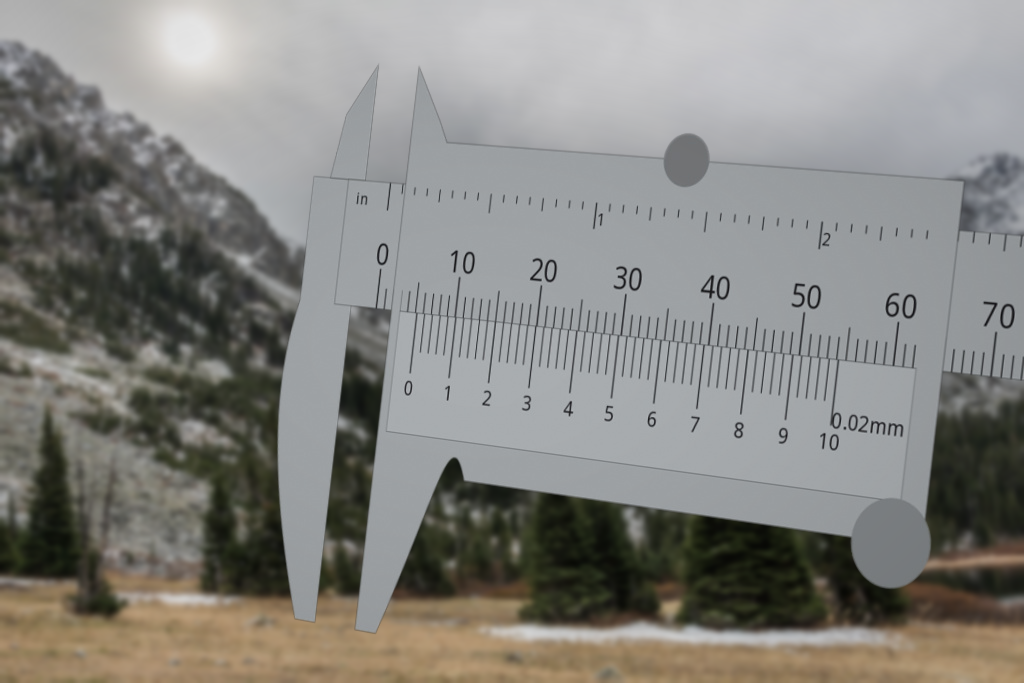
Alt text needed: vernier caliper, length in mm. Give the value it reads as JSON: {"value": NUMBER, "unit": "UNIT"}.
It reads {"value": 5.2, "unit": "mm"}
